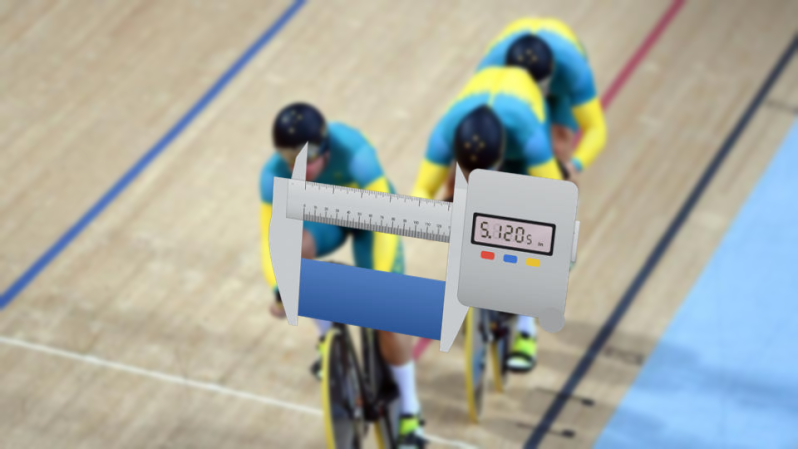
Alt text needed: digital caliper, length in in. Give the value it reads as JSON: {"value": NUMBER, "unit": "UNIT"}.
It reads {"value": 5.1205, "unit": "in"}
